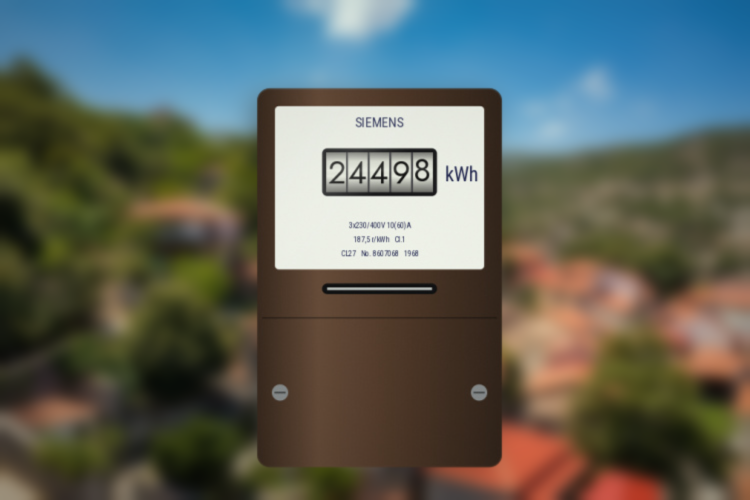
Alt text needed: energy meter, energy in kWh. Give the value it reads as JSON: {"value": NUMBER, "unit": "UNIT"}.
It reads {"value": 24498, "unit": "kWh"}
